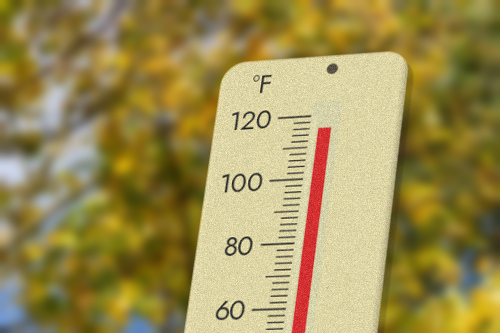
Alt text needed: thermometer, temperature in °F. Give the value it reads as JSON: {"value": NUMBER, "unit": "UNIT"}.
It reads {"value": 116, "unit": "°F"}
